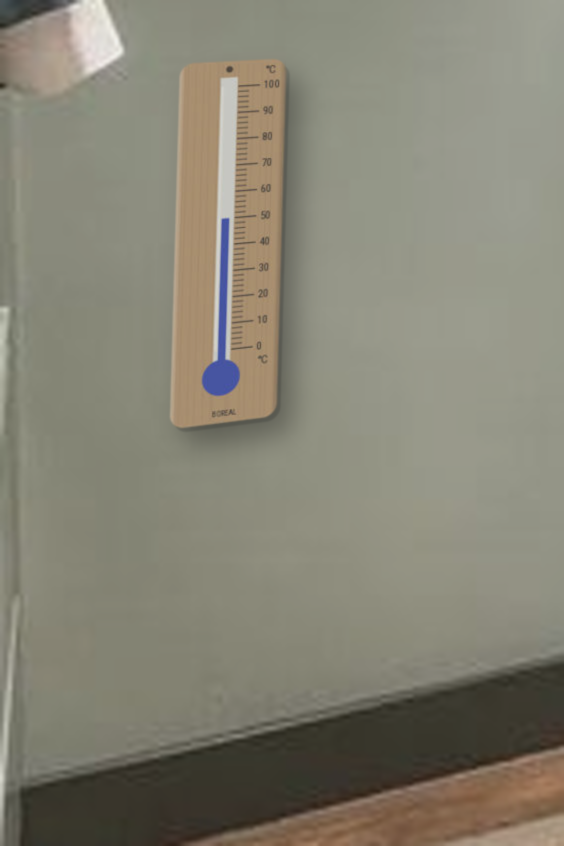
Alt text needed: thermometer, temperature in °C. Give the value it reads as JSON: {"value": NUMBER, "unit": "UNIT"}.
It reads {"value": 50, "unit": "°C"}
